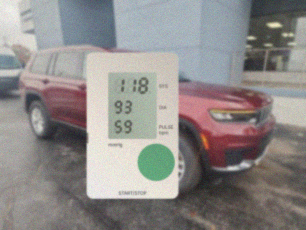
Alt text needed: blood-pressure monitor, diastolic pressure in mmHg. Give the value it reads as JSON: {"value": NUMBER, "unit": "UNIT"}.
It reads {"value": 93, "unit": "mmHg"}
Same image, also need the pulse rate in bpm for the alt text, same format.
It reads {"value": 59, "unit": "bpm"}
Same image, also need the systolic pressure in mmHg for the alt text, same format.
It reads {"value": 118, "unit": "mmHg"}
